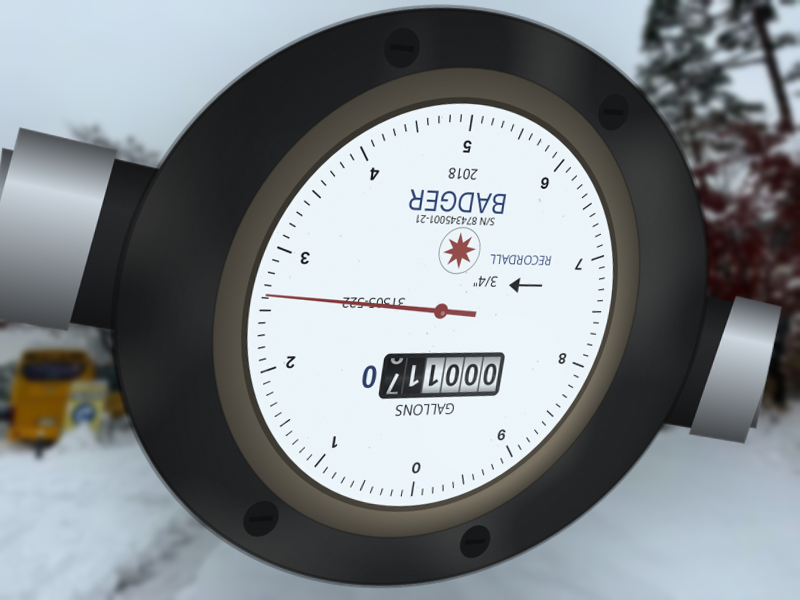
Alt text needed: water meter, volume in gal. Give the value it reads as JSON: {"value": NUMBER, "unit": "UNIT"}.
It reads {"value": 1172.6, "unit": "gal"}
